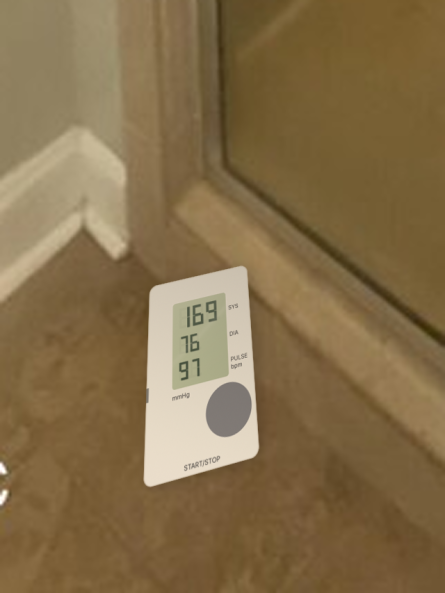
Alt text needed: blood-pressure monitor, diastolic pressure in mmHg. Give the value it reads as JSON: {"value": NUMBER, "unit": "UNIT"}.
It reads {"value": 76, "unit": "mmHg"}
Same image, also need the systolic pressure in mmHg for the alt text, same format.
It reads {"value": 169, "unit": "mmHg"}
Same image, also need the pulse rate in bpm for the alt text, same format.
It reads {"value": 97, "unit": "bpm"}
